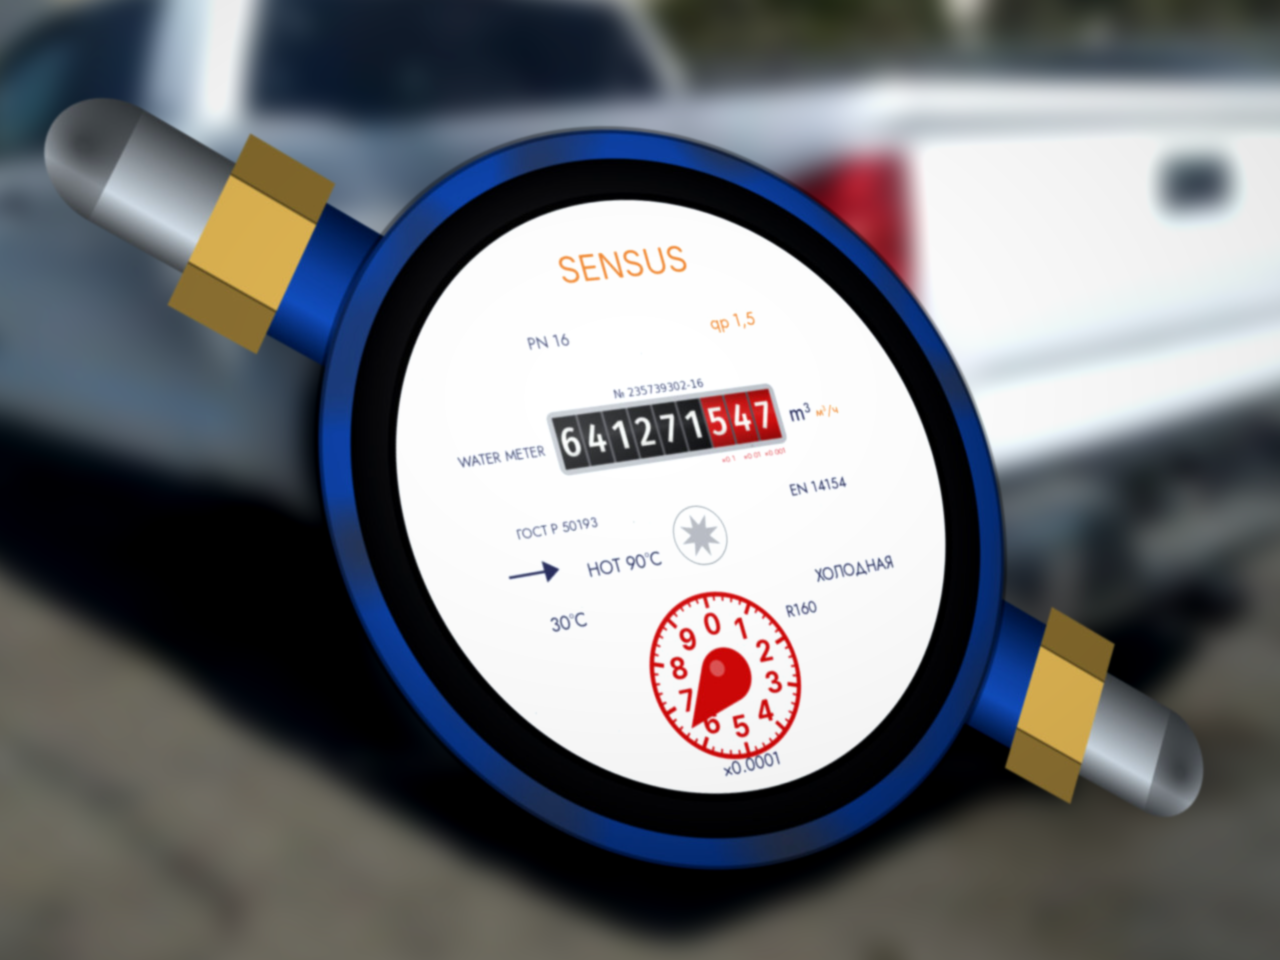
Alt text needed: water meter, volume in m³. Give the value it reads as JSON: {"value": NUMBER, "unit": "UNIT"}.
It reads {"value": 641271.5476, "unit": "m³"}
